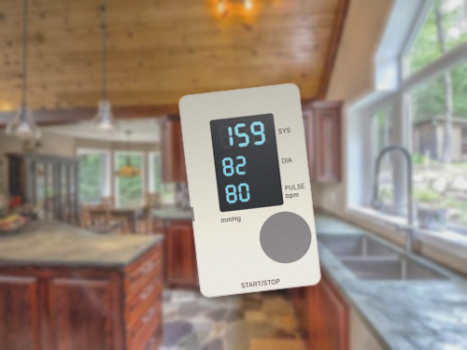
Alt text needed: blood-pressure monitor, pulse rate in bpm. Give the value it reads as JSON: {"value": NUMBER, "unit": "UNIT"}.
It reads {"value": 80, "unit": "bpm"}
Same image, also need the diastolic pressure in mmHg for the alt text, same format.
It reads {"value": 82, "unit": "mmHg"}
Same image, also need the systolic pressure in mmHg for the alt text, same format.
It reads {"value": 159, "unit": "mmHg"}
